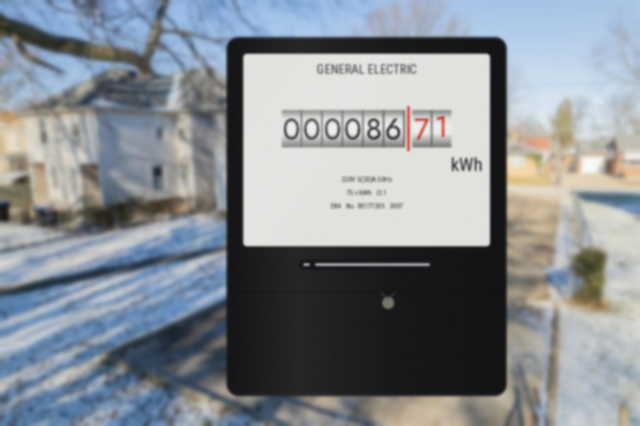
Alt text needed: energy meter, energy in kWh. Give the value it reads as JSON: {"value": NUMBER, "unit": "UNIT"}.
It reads {"value": 86.71, "unit": "kWh"}
